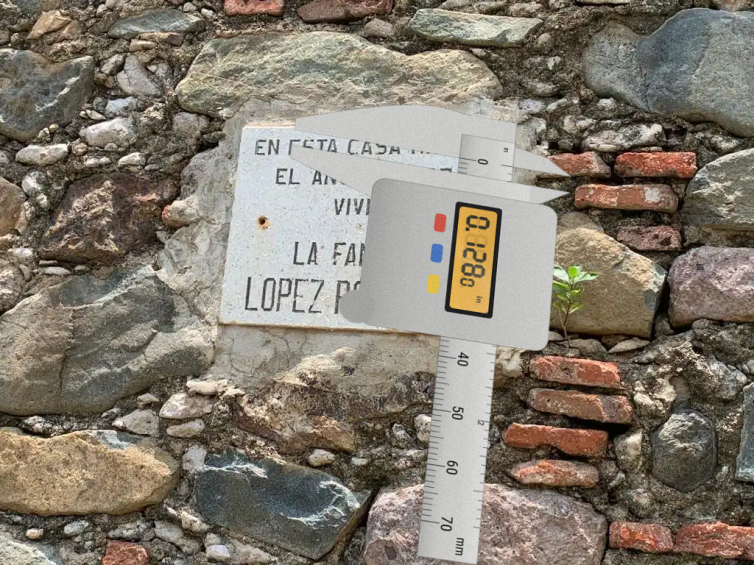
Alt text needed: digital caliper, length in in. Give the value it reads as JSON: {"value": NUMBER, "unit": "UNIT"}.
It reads {"value": 0.1280, "unit": "in"}
